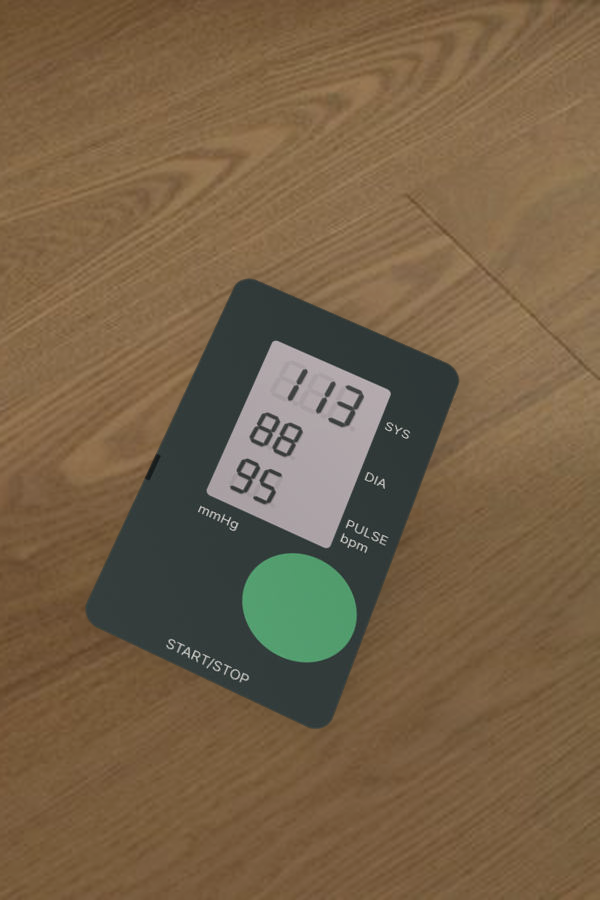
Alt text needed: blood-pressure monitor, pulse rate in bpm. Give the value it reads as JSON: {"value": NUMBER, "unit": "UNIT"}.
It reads {"value": 95, "unit": "bpm"}
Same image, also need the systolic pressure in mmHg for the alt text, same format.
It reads {"value": 113, "unit": "mmHg"}
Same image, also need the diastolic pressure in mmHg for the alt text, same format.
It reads {"value": 88, "unit": "mmHg"}
